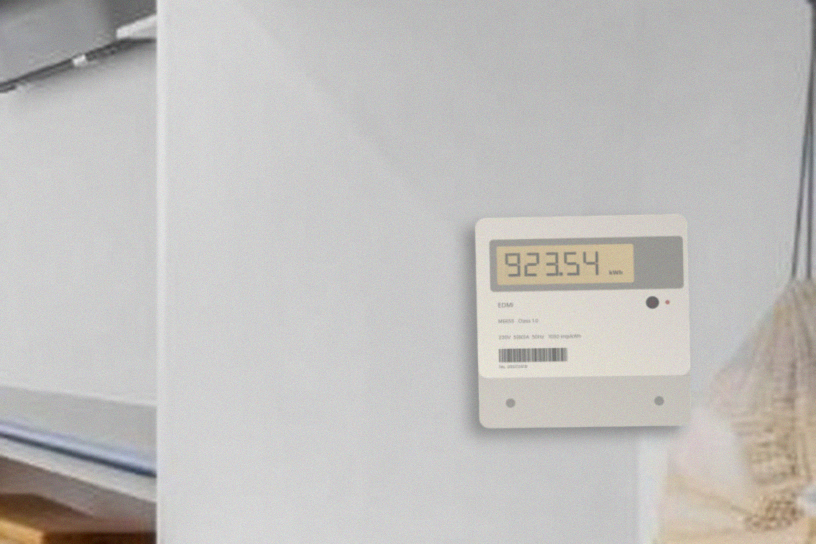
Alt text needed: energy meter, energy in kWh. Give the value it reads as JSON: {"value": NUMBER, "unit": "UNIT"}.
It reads {"value": 923.54, "unit": "kWh"}
